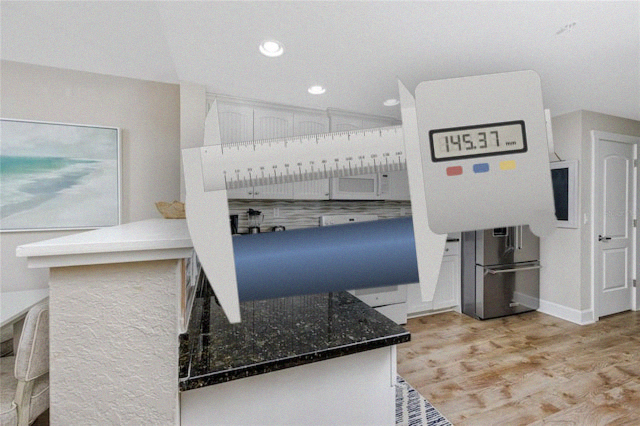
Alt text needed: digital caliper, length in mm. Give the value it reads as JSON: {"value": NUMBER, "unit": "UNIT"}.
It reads {"value": 145.37, "unit": "mm"}
